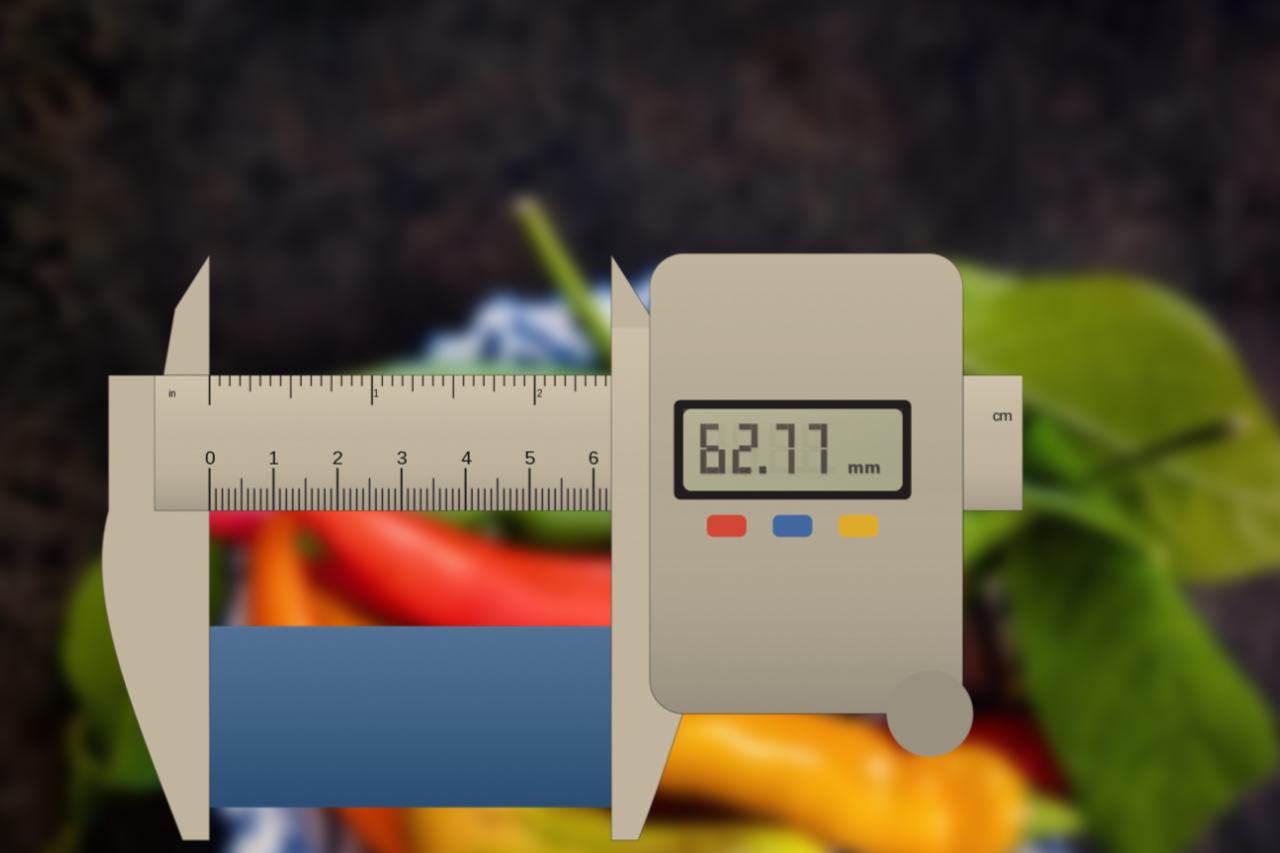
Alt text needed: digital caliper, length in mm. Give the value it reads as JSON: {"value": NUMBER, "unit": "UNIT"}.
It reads {"value": 62.77, "unit": "mm"}
